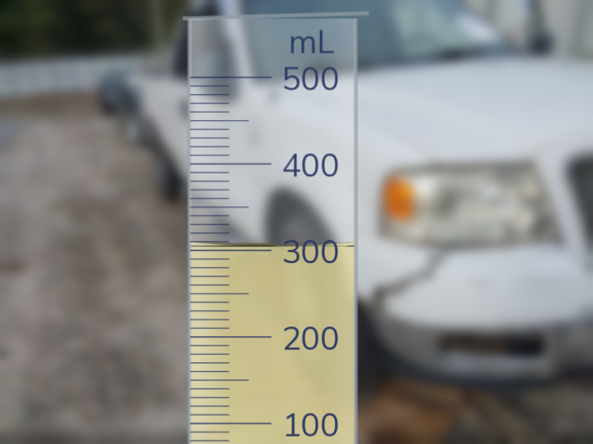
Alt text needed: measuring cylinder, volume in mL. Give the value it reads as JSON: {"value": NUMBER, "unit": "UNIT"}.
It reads {"value": 305, "unit": "mL"}
